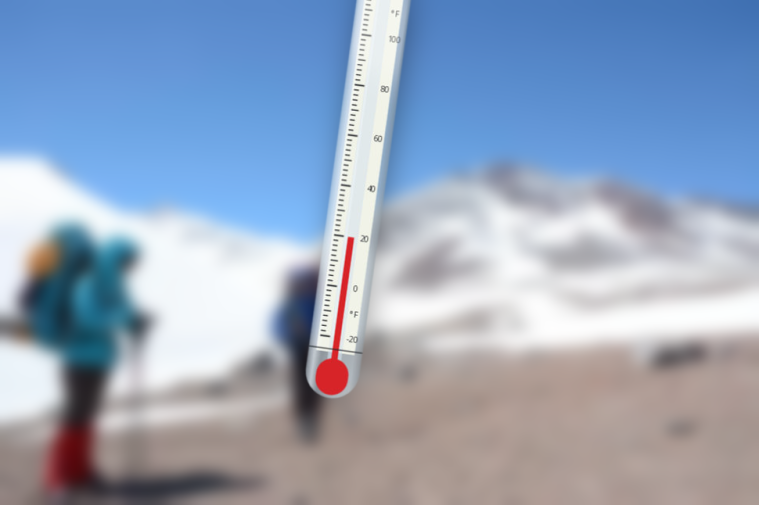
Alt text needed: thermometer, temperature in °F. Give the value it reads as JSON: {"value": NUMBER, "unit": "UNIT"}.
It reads {"value": 20, "unit": "°F"}
